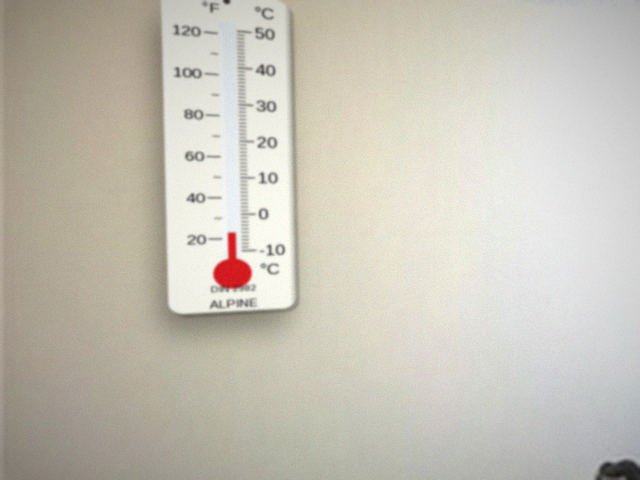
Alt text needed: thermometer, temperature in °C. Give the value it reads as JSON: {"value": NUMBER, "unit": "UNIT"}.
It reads {"value": -5, "unit": "°C"}
